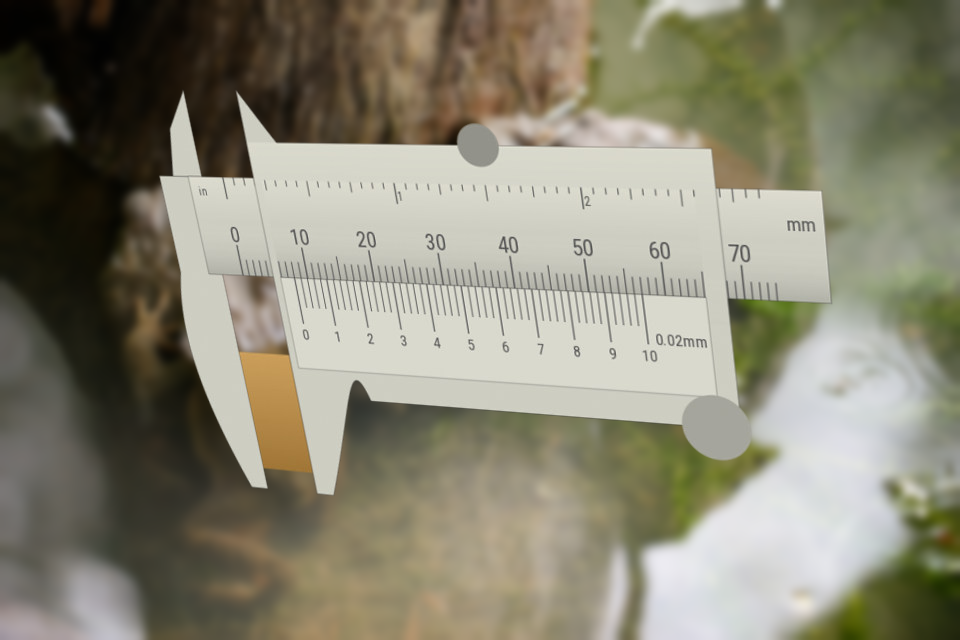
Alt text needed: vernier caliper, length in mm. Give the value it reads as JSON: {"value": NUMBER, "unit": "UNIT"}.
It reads {"value": 8.0, "unit": "mm"}
